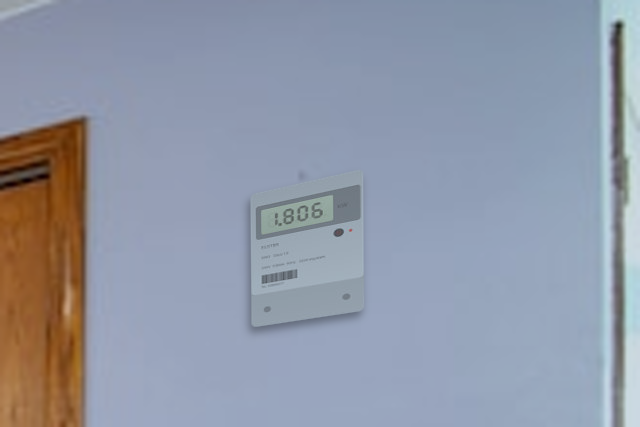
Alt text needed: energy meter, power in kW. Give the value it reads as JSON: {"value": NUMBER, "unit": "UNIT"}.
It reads {"value": 1.806, "unit": "kW"}
